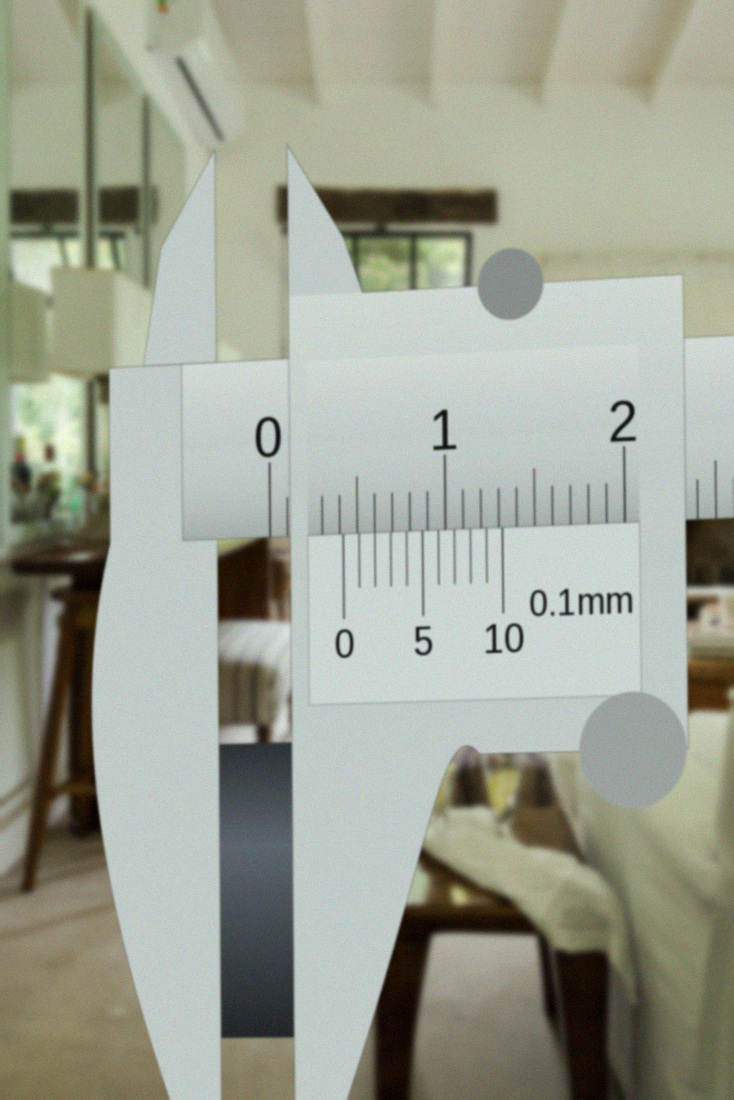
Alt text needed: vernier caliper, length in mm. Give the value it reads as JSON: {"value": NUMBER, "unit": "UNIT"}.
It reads {"value": 4.2, "unit": "mm"}
